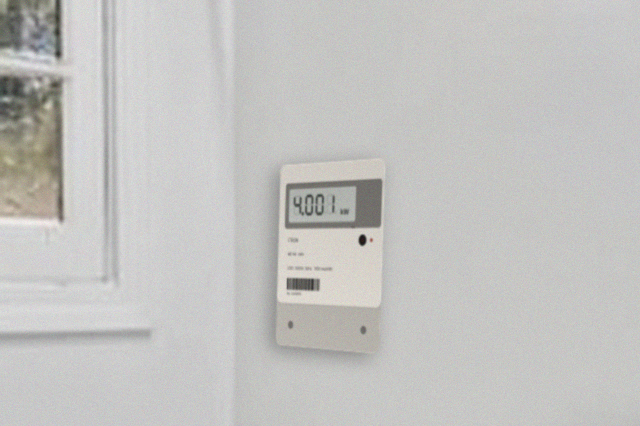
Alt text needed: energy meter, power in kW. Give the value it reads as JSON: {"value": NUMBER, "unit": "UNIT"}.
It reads {"value": 4.001, "unit": "kW"}
